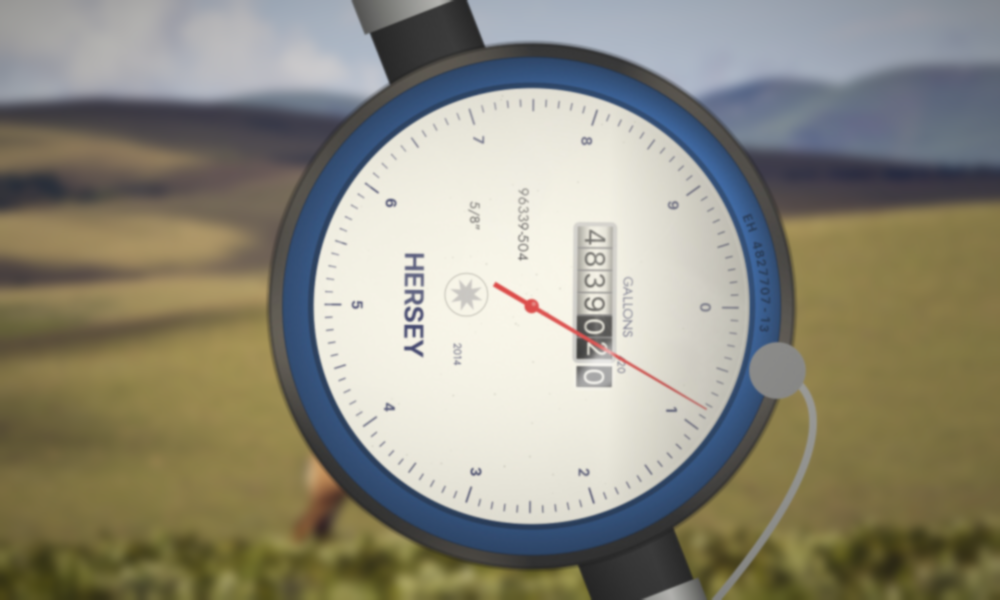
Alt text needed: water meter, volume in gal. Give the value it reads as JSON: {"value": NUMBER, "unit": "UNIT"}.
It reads {"value": 4839020.8, "unit": "gal"}
